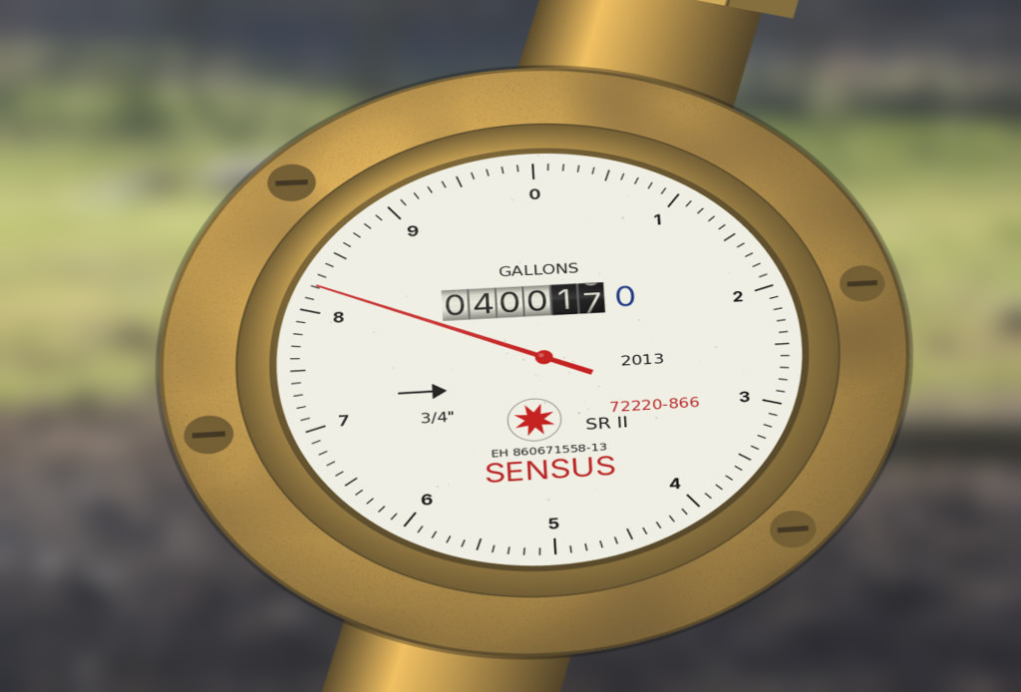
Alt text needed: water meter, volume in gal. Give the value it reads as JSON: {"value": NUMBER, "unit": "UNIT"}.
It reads {"value": 400168.2, "unit": "gal"}
